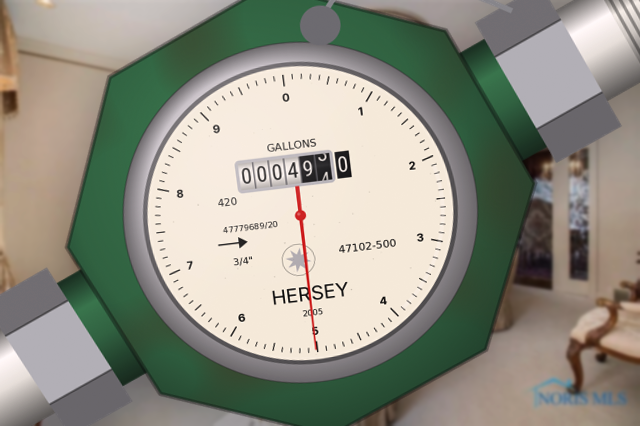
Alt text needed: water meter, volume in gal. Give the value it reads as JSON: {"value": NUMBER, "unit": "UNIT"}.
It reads {"value": 4935.0, "unit": "gal"}
